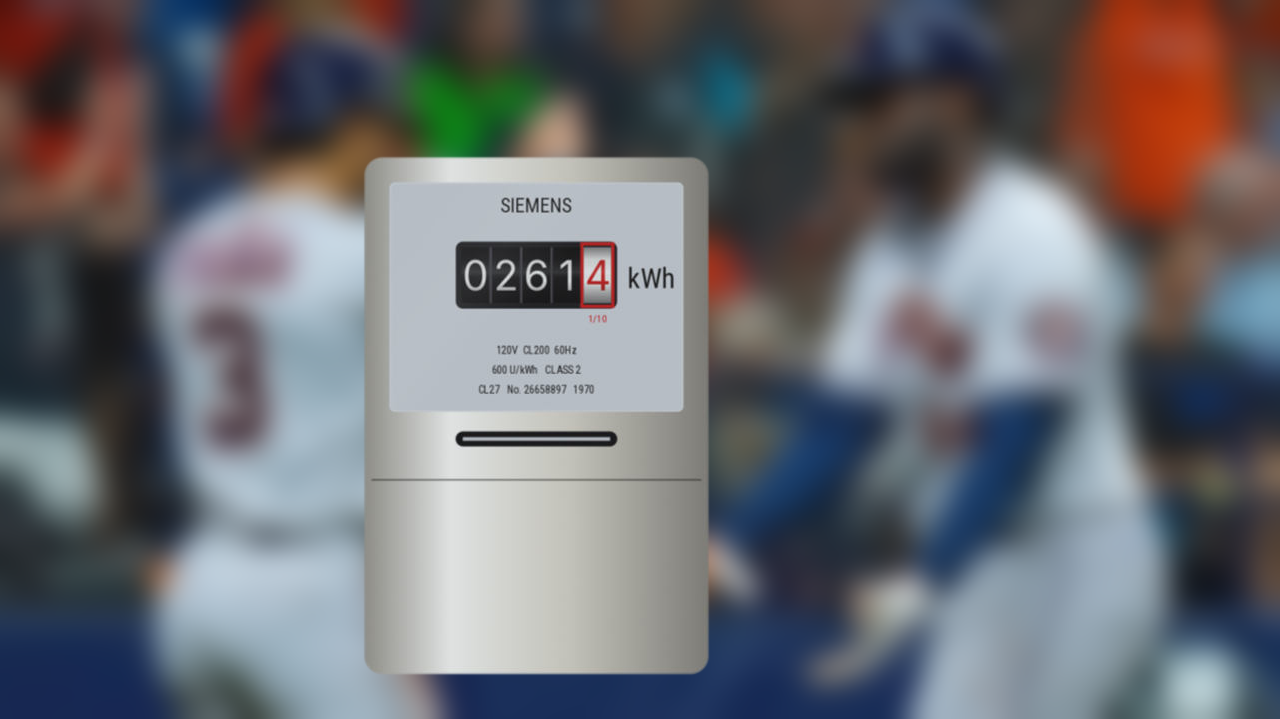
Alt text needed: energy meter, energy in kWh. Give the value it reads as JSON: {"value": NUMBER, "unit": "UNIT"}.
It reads {"value": 261.4, "unit": "kWh"}
